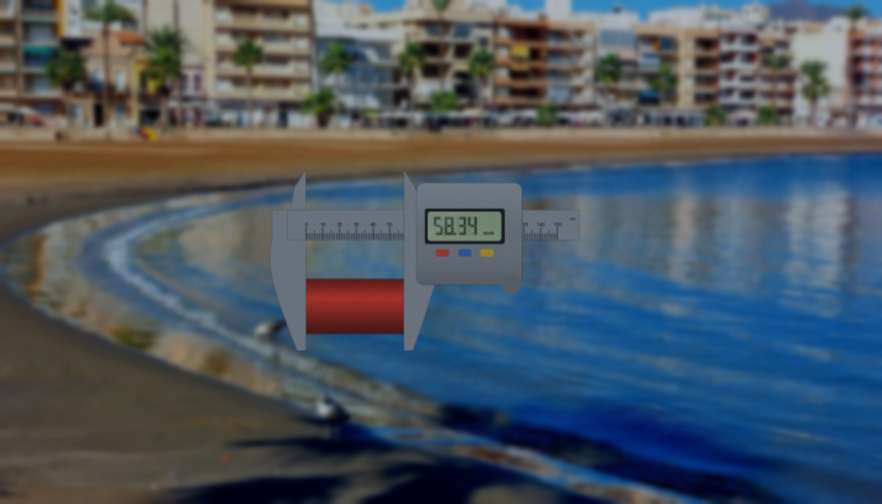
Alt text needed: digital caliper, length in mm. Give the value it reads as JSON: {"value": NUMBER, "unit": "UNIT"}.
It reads {"value": 58.34, "unit": "mm"}
